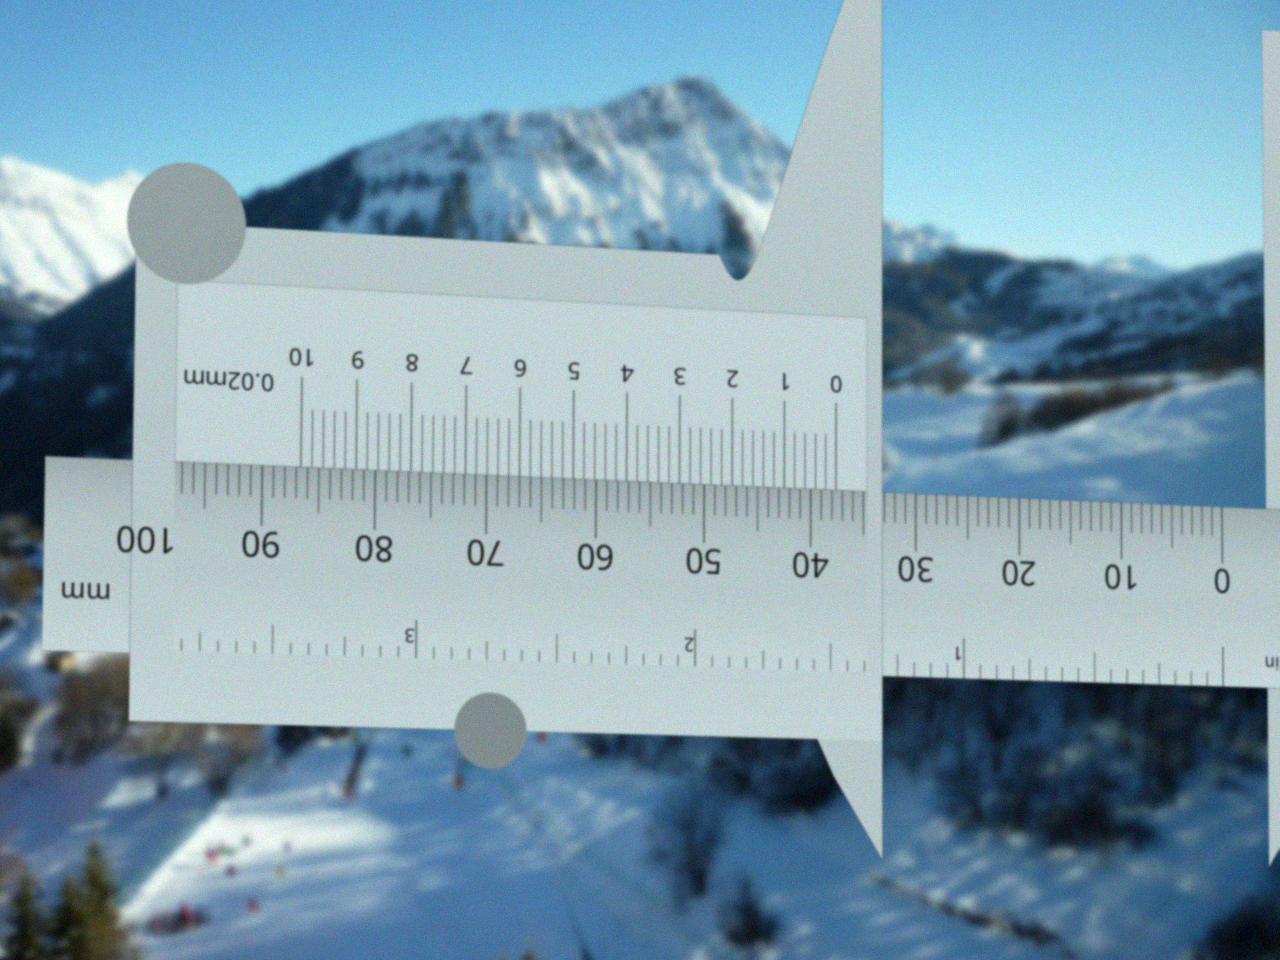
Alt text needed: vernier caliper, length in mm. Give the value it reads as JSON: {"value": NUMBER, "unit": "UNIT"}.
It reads {"value": 37.6, "unit": "mm"}
